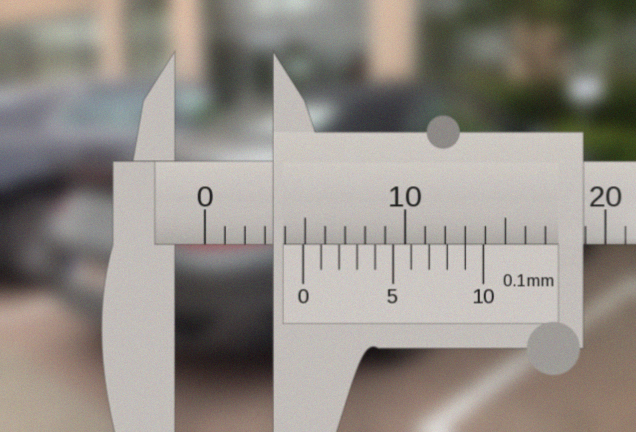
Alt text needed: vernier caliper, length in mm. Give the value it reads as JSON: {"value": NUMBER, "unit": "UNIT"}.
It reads {"value": 4.9, "unit": "mm"}
